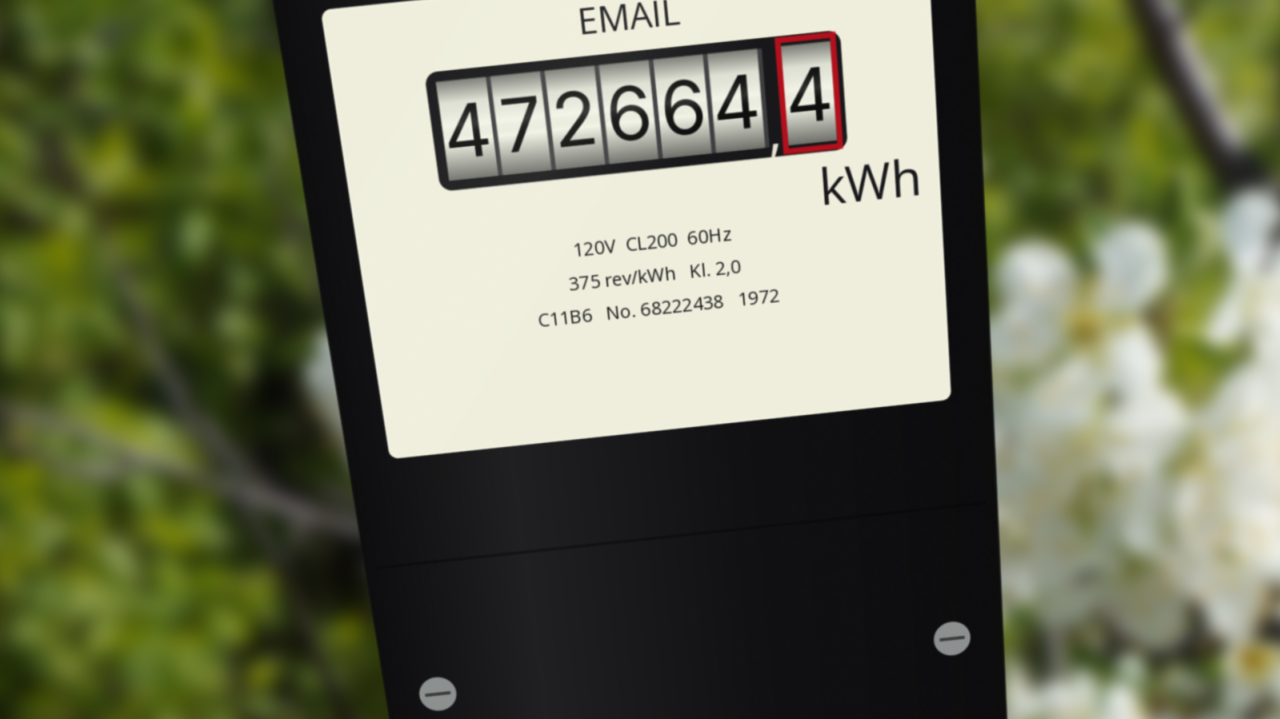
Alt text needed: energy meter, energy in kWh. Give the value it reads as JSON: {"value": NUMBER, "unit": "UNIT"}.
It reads {"value": 472664.4, "unit": "kWh"}
